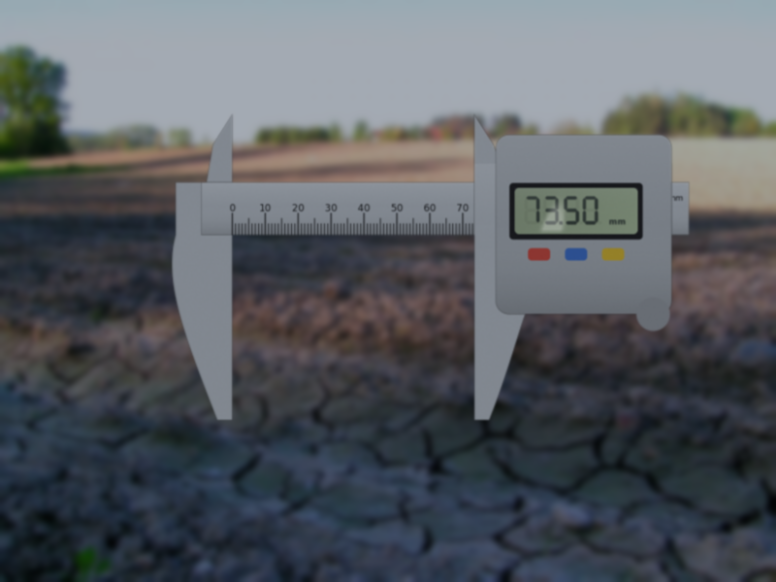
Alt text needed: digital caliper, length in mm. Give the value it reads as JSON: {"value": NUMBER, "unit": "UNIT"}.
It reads {"value": 73.50, "unit": "mm"}
